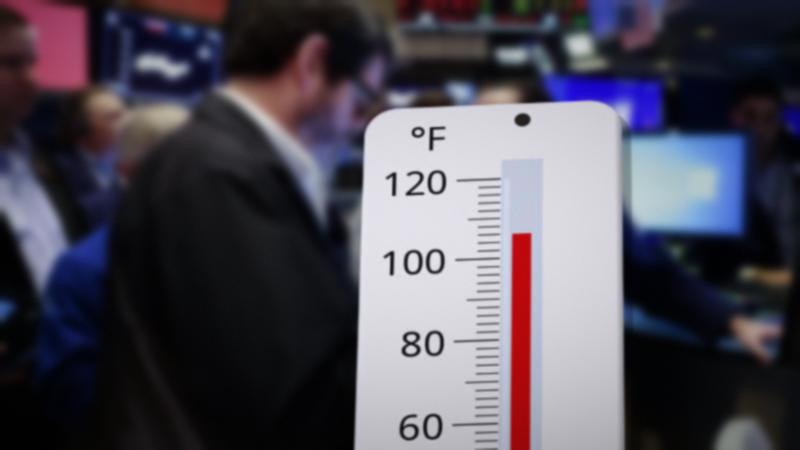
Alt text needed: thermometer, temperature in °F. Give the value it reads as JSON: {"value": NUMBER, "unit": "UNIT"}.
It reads {"value": 106, "unit": "°F"}
